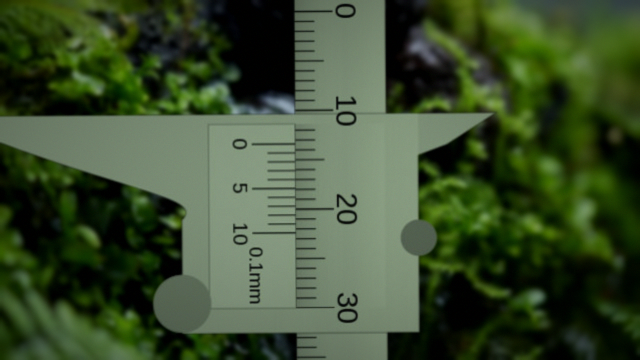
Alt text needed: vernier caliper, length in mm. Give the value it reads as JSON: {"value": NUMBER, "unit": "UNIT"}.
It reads {"value": 13.4, "unit": "mm"}
